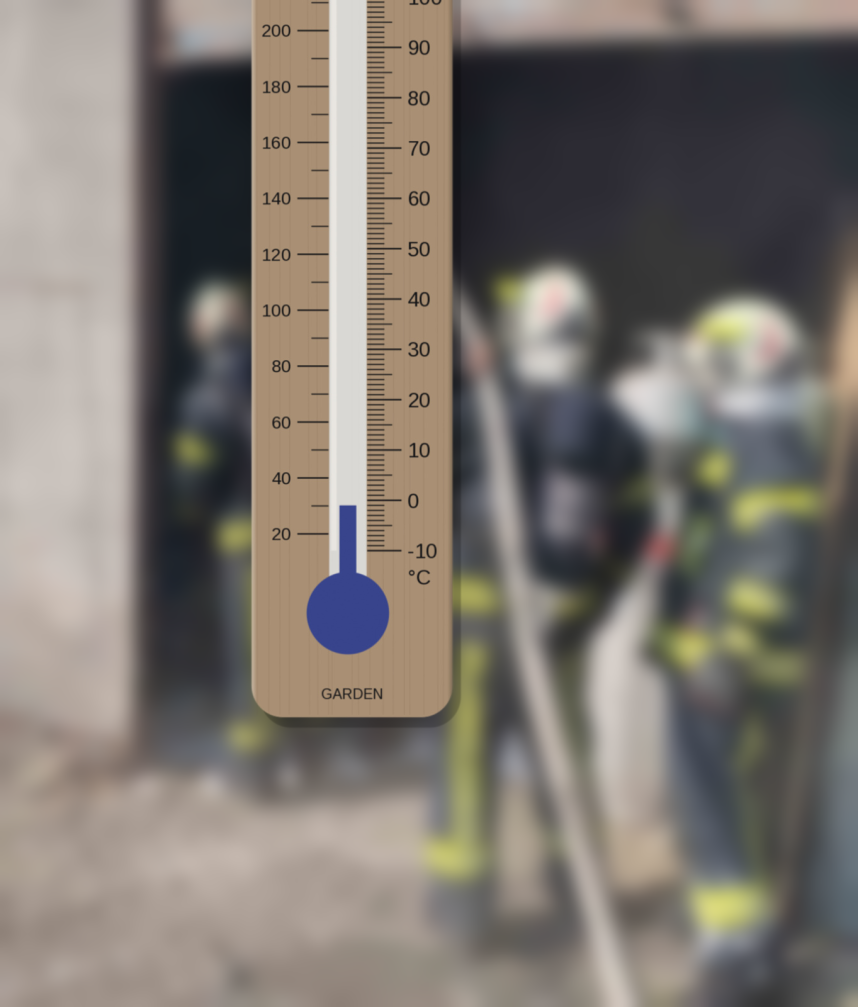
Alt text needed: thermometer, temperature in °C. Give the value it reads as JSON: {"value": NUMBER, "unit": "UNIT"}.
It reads {"value": -1, "unit": "°C"}
